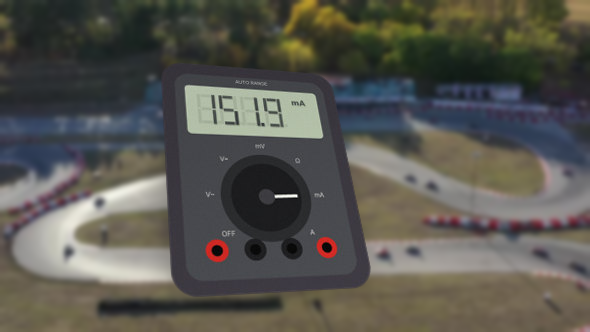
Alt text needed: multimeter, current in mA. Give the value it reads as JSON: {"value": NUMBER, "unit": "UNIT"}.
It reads {"value": 151.9, "unit": "mA"}
